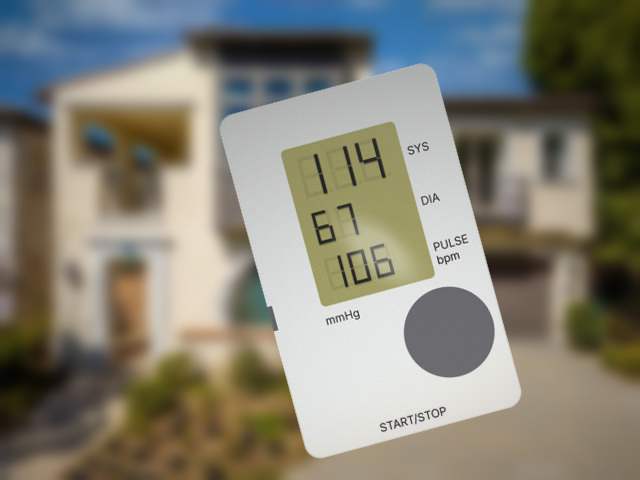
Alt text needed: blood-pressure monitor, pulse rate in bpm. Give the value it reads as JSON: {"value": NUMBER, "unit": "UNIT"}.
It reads {"value": 106, "unit": "bpm"}
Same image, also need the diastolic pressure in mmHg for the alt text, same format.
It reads {"value": 67, "unit": "mmHg"}
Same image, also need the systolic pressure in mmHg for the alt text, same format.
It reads {"value": 114, "unit": "mmHg"}
